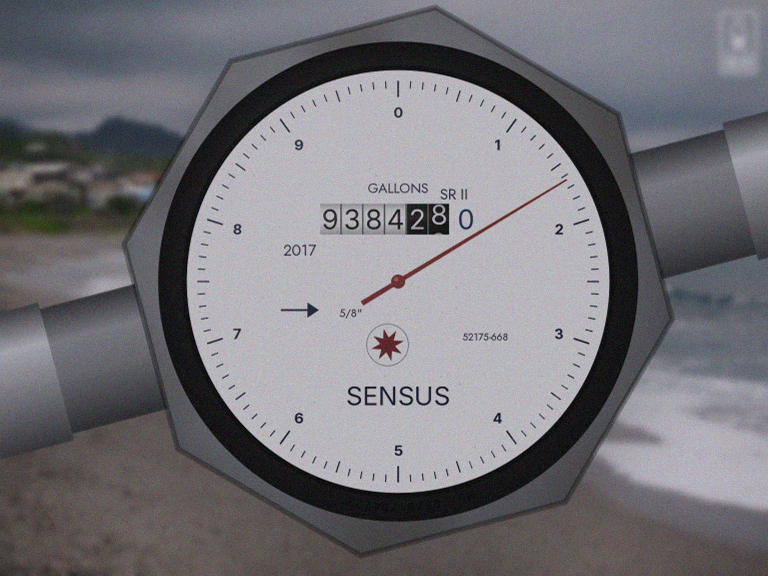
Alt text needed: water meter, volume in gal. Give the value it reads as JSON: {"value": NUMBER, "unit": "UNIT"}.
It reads {"value": 9384281.6, "unit": "gal"}
